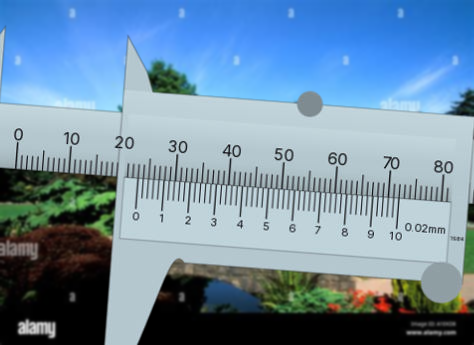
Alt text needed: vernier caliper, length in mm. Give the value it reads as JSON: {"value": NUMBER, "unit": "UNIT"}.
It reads {"value": 23.0, "unit": "mm"}
